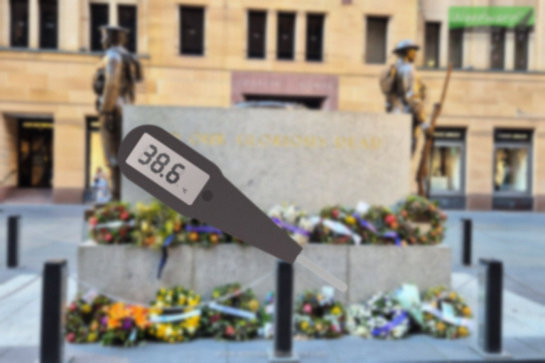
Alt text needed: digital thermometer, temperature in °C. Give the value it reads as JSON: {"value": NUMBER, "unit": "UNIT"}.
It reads {"value": 38.6, "unit": "°C"}
